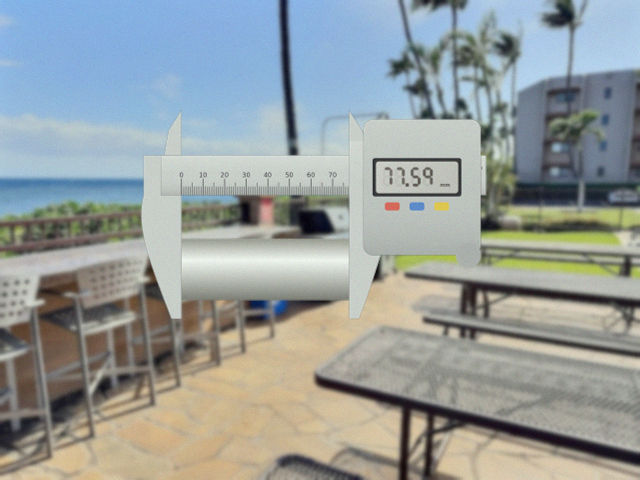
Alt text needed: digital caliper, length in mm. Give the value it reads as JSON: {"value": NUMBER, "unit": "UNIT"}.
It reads {"value": 77.59, "unit": "mm"}
